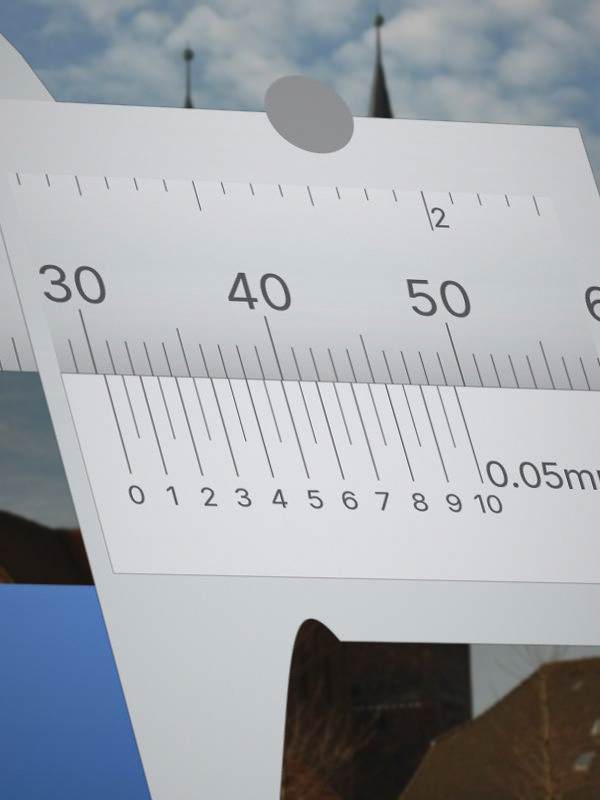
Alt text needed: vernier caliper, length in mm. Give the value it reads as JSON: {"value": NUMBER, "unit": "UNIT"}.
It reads {"value": 30.4, "unit": "mm"}
